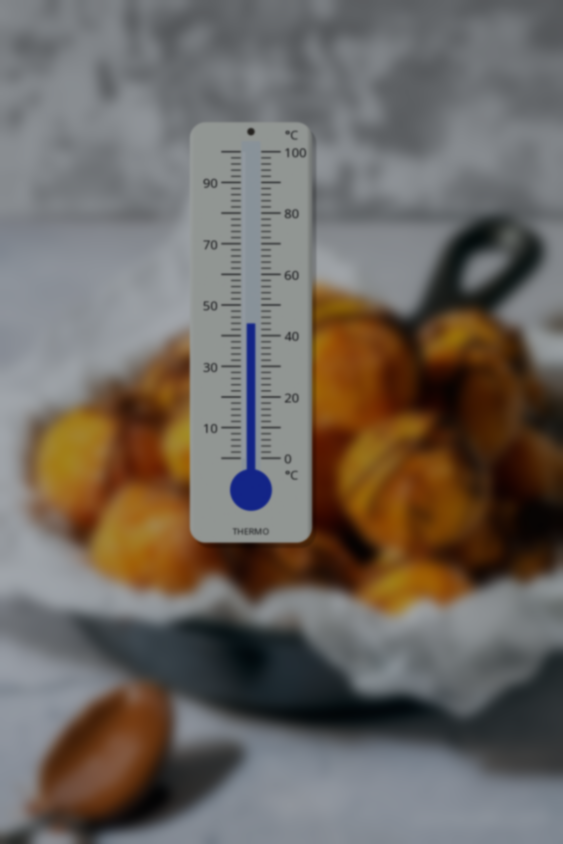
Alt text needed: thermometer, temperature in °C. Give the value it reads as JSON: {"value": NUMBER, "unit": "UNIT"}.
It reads {"value": 44, "unit": "°C"}
